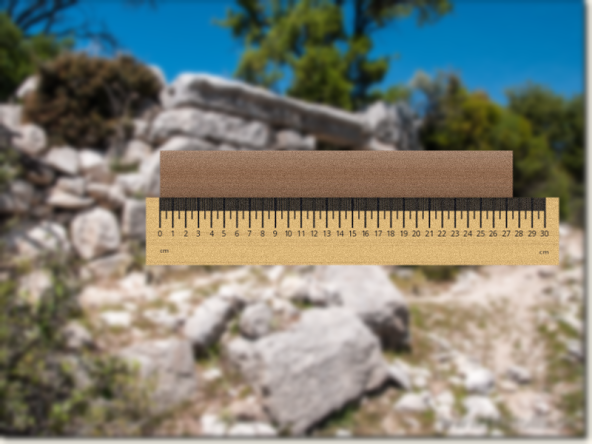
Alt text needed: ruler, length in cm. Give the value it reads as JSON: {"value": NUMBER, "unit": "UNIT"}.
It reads {"value": 27.5, "unit": "cm"}
